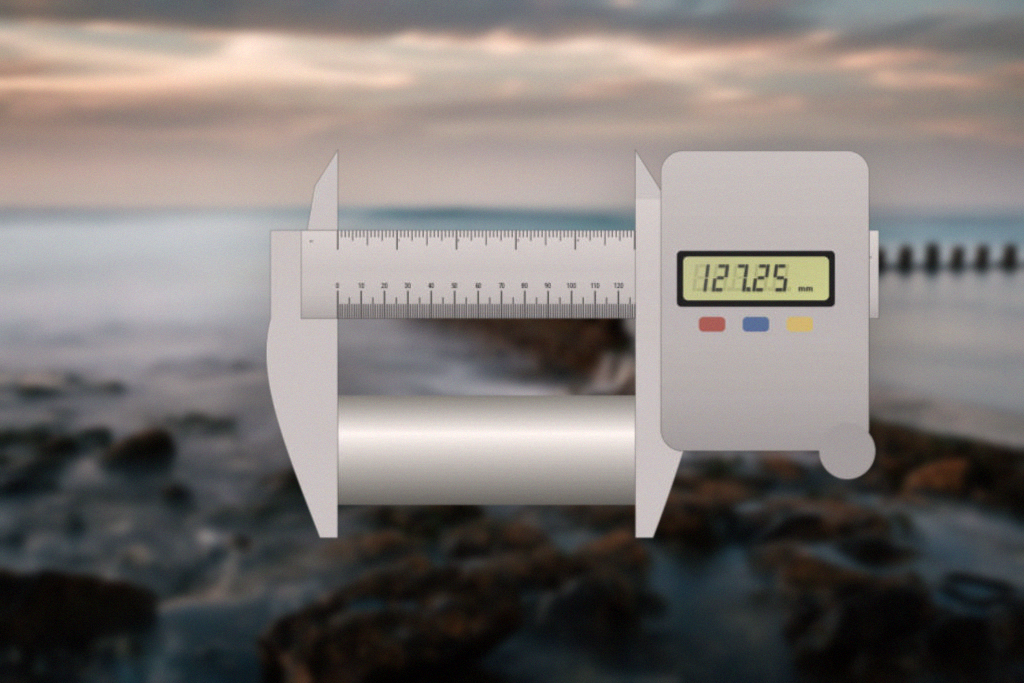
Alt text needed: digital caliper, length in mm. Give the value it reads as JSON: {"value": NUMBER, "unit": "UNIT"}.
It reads {"value": 127.25, "unit": "mm"}
